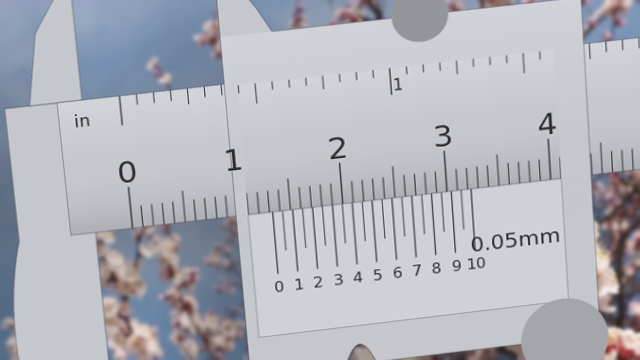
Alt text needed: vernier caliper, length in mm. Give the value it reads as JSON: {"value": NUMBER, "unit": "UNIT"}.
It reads {"value": 13.3, "unit": "mm"}
